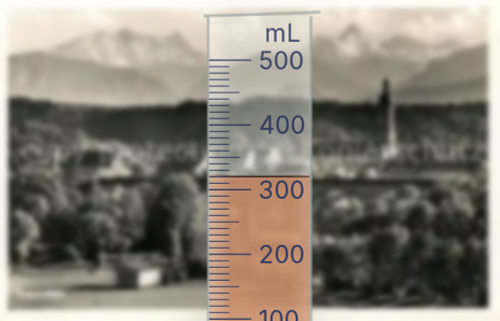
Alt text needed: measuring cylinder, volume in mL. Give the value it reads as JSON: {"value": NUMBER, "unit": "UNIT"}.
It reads {"value": 320, "unit": "mL"}
